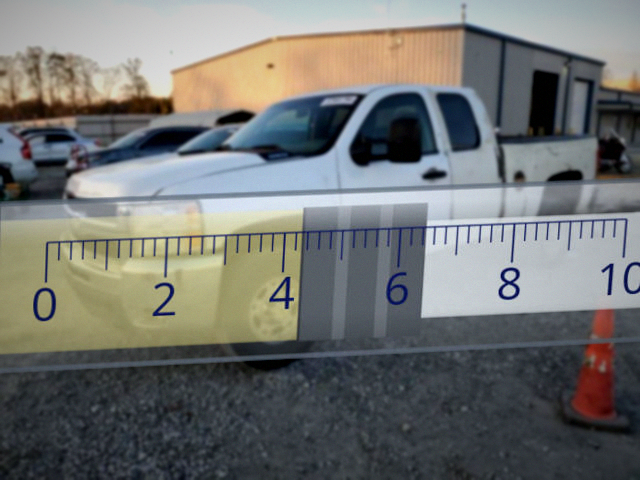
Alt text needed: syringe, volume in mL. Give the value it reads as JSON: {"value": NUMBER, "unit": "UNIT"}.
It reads {"value": 4.3, "unit": "mL"}
